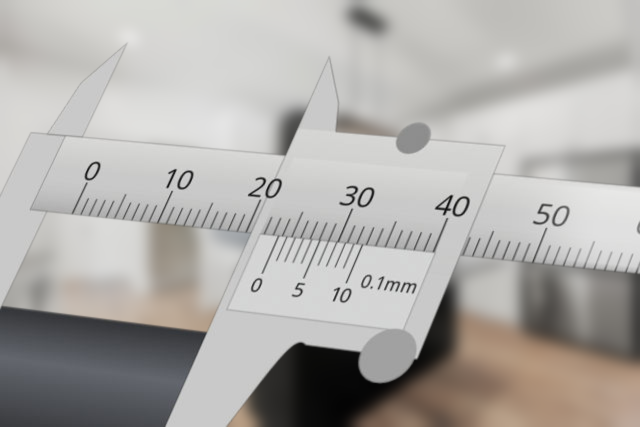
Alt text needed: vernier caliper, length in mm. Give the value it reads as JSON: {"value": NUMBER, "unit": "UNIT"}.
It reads {"value": 23.6, "unit": "mm"}
